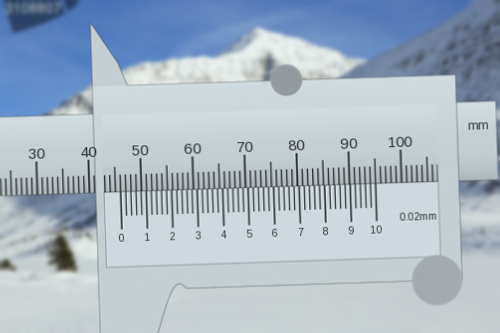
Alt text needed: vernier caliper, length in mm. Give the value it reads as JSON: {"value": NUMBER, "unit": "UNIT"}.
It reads {"value": 46.0, "unit": "mm"}
